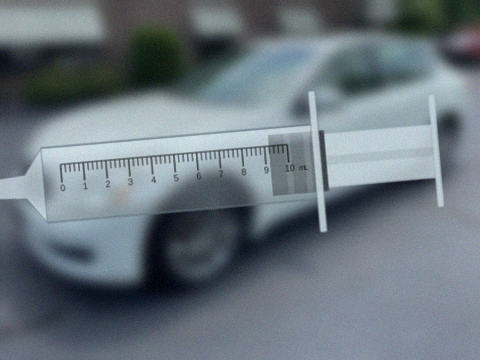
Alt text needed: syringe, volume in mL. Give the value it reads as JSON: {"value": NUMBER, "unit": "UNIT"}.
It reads {"value": 9.2, "unit": "mL"}
